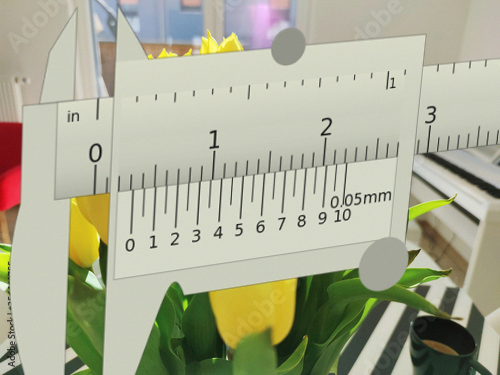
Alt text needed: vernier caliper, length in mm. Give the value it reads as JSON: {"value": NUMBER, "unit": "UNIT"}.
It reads {"value": 3.2, "unit": "mm"}
